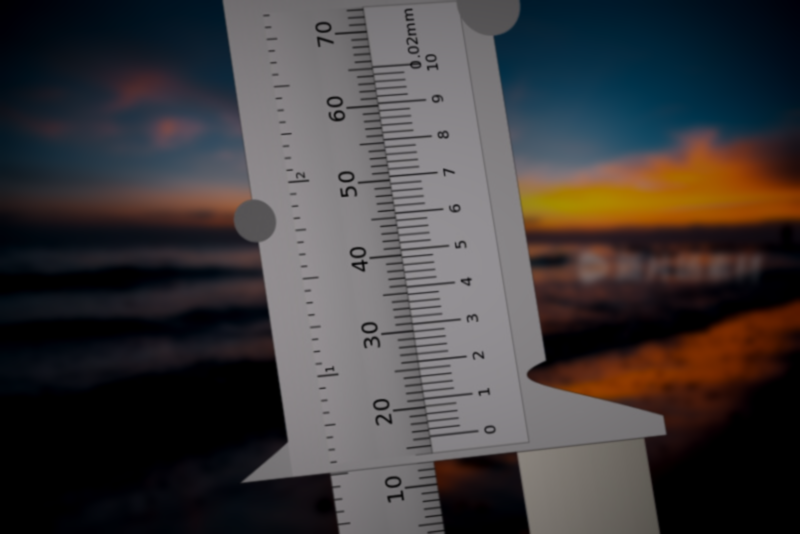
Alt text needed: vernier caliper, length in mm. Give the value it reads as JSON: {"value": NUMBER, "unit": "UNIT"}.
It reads {"value": 16.2, "unit": "mm"}
